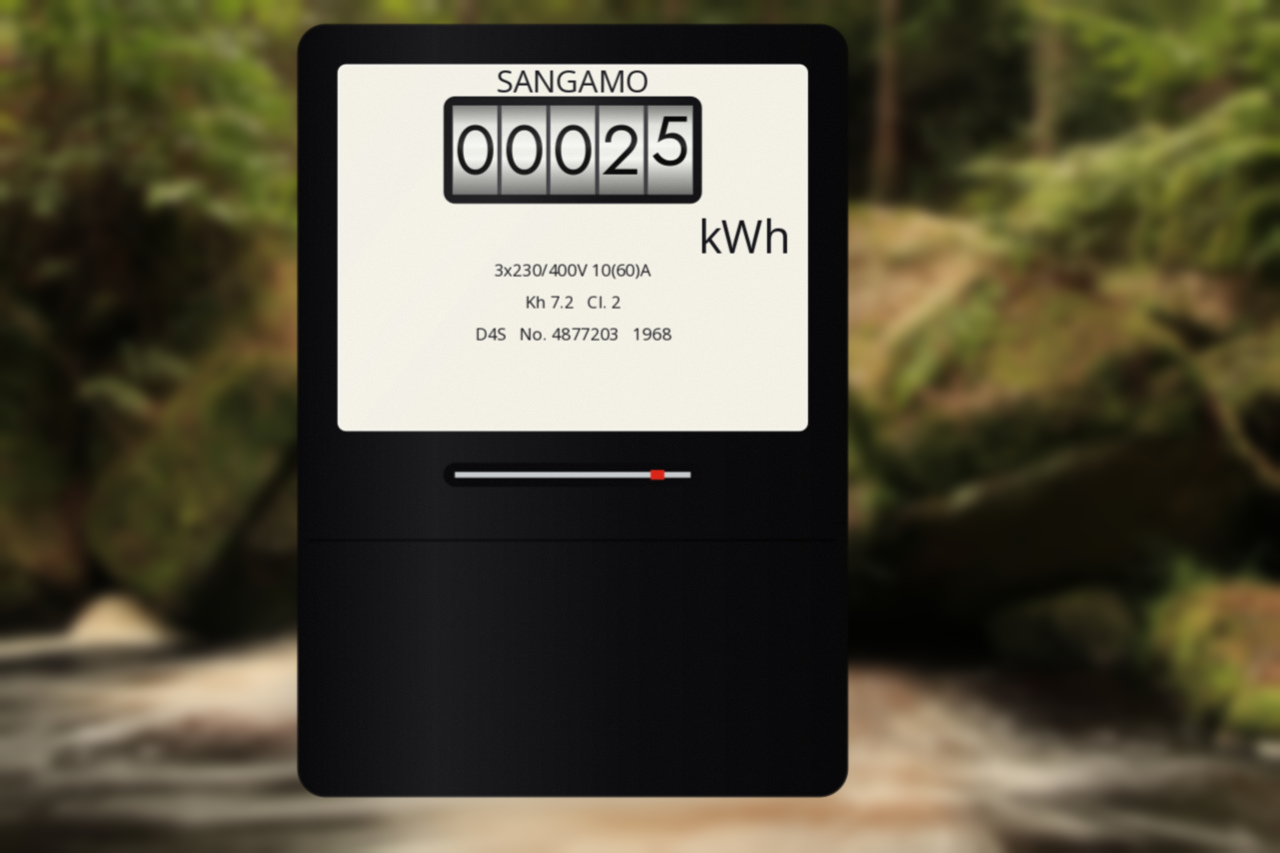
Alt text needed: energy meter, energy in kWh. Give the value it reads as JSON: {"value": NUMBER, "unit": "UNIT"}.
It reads {"value": 25, "unit": "kWh"}
